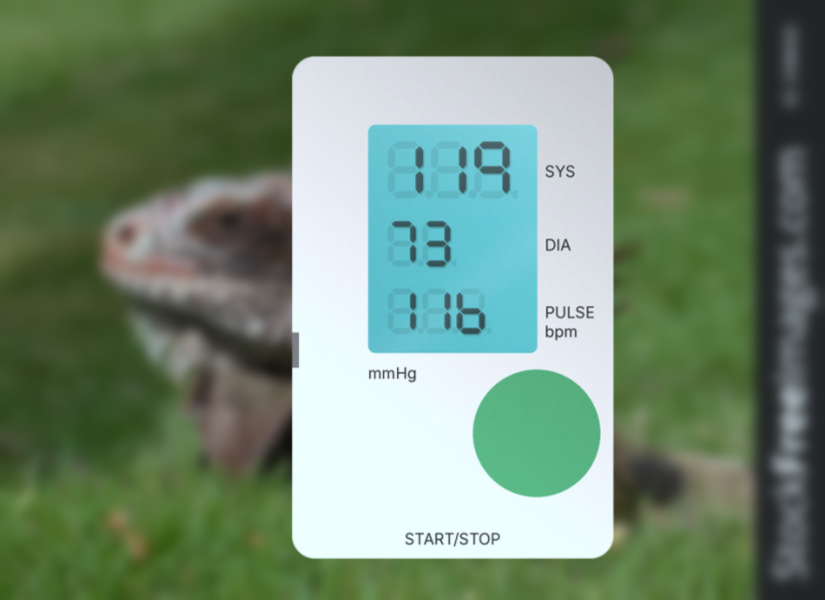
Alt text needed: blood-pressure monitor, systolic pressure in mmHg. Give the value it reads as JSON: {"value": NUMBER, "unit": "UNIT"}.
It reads {"value": 119, "unit": "mmHg"}
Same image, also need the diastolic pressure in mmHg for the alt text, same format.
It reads {"value": 73, "unit": "mmHg"}
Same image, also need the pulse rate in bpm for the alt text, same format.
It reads {"value": 116, "unit": "bpm"}
